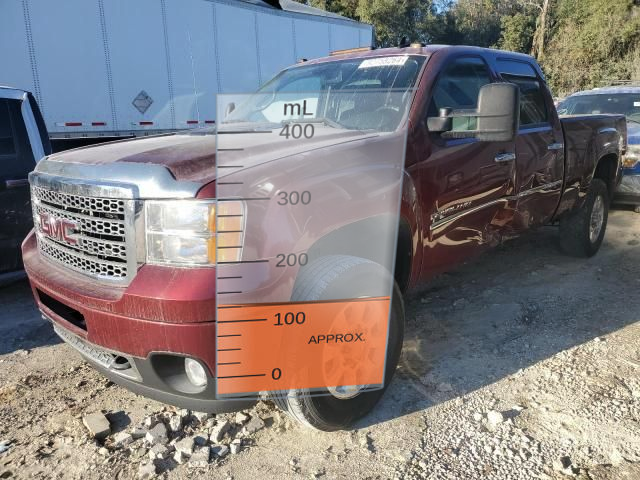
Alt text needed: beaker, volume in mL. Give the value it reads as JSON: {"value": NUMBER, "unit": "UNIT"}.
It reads {"value": 125, "unit": "mL"}
